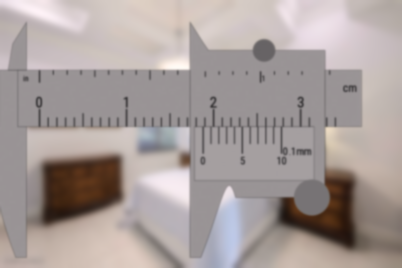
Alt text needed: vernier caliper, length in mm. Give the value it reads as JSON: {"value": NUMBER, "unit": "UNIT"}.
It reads {"value": 18.8, "unit": "mm"}
